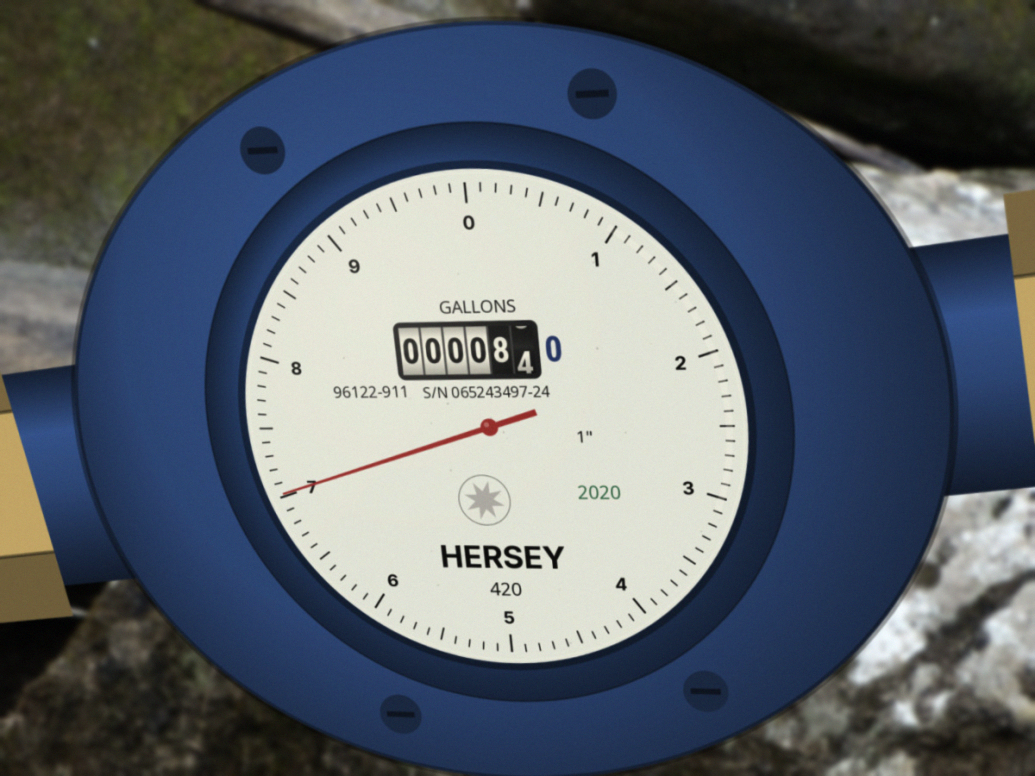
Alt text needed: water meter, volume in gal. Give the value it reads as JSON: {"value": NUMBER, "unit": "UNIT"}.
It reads {"value": 837.0, "unit": "gal"}
